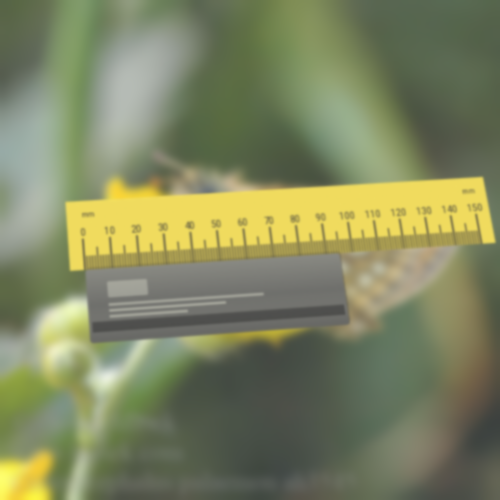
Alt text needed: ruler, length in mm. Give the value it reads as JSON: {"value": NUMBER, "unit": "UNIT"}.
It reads {"value": 95, "unit": "mm"}
